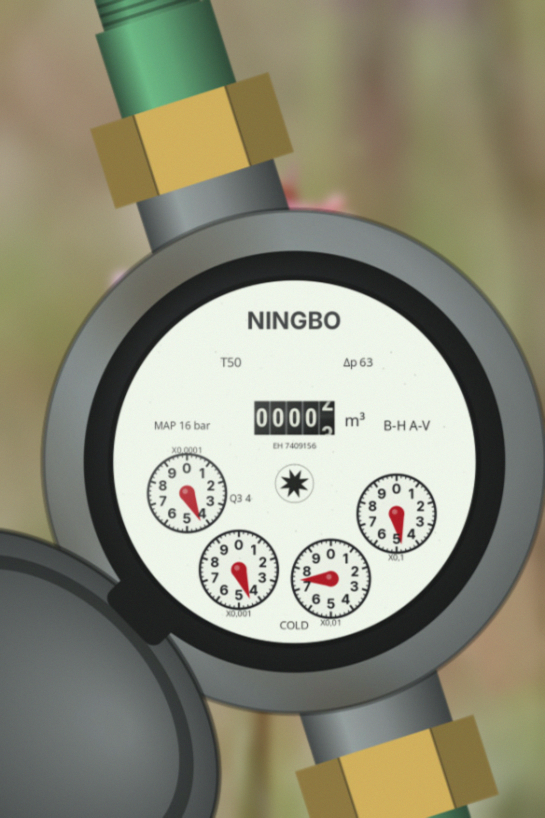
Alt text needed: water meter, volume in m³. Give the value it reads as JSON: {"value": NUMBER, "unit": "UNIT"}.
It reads {"value": 2.4744, "unit": "m³"}
